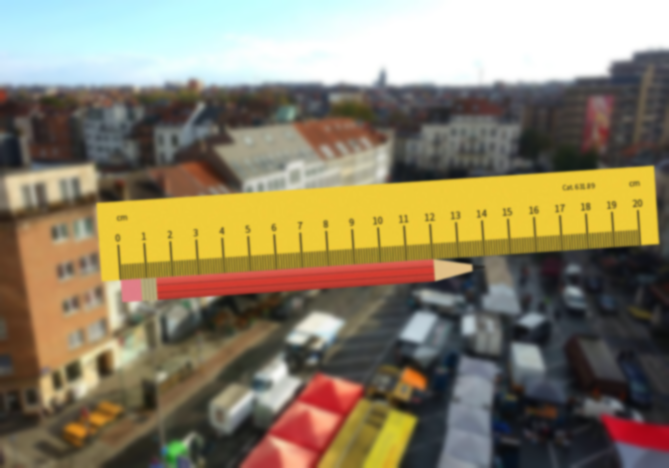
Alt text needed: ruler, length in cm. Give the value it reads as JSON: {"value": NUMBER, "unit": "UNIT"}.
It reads {"value": 14, "unit": "cm"}
